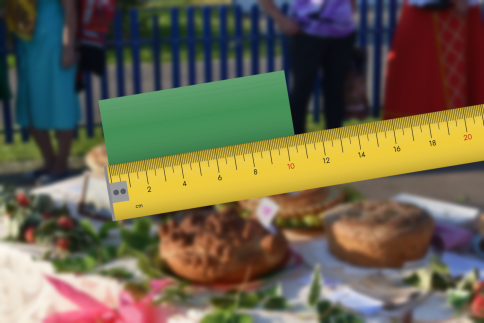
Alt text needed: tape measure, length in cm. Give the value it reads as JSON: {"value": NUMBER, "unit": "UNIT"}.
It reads {"value": 10.5, "unit": "cm"}
